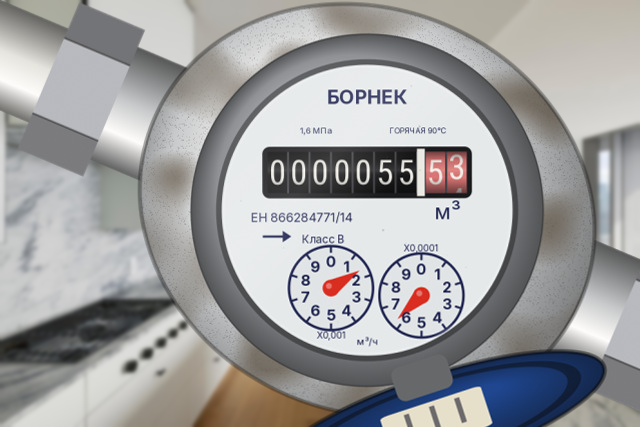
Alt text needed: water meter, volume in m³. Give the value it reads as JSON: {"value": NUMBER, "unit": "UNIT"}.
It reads {"value": 55.5316, "unit": "m³"}
